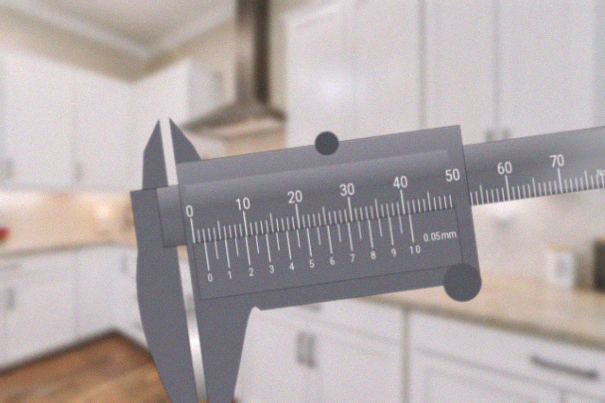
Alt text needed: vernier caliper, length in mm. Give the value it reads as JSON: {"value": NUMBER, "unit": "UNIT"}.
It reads {"value": 2.0, "unit": "mm"}
